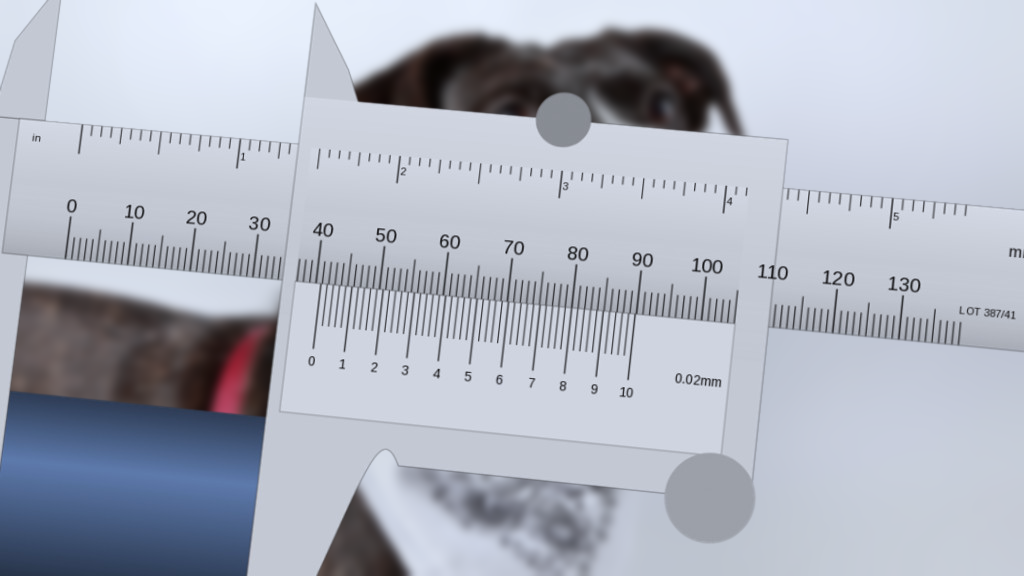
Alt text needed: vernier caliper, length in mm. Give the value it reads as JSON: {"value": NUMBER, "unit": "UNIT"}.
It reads {"value": 40.8, "unit": "mm"}
